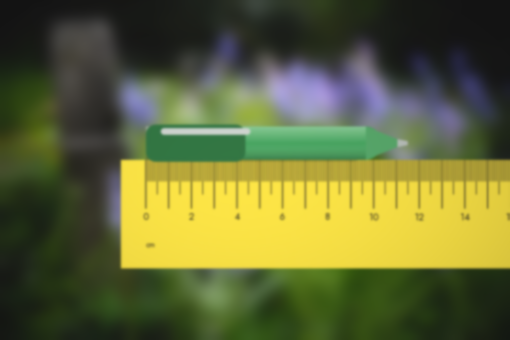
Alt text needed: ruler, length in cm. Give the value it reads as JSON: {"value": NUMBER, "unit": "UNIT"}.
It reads {"value": 11.5, "unit": "cm"}
